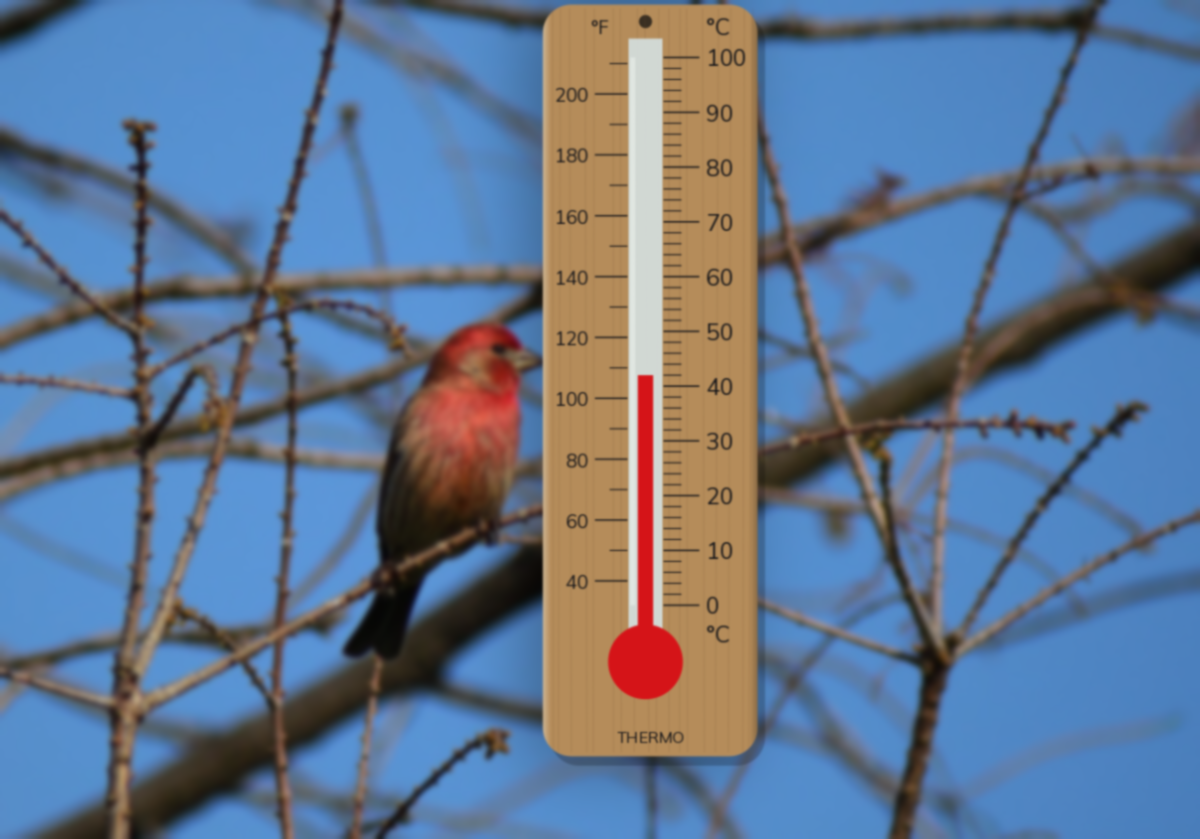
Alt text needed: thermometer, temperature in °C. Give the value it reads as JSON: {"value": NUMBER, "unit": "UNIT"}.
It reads {"value": 42, "unit": "°C"}
